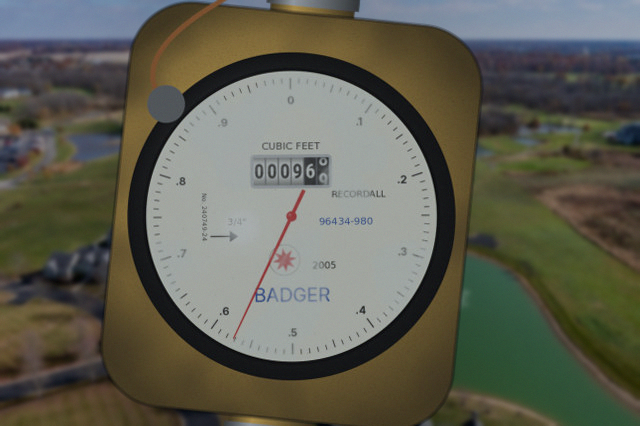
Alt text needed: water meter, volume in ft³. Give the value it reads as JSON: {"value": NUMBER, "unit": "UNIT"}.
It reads {"value": 968.57, "unit": "ft³"}
